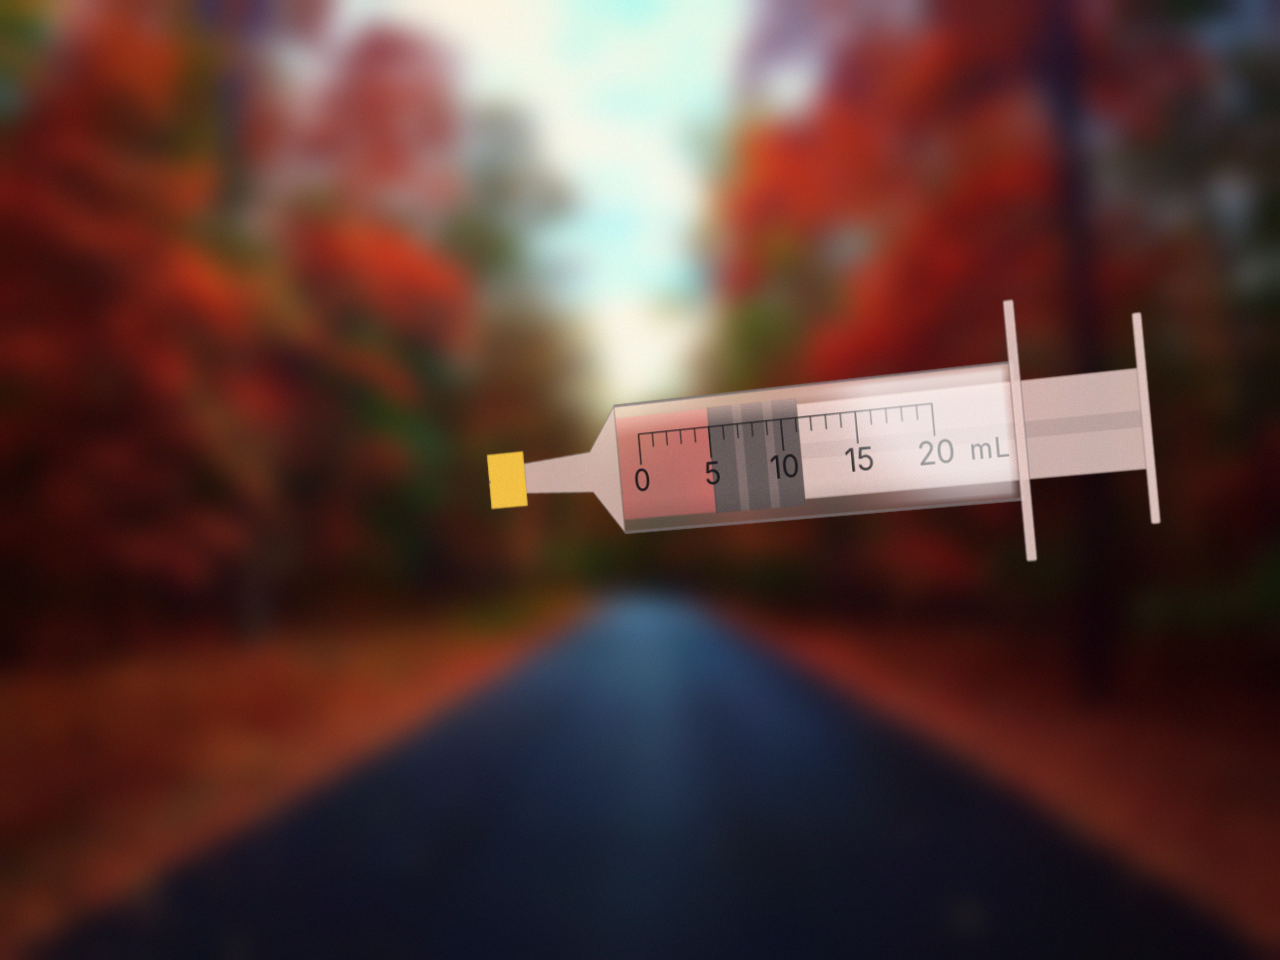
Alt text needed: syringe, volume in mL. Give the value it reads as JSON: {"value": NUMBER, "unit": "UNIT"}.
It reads {"value": 5, "unit": "mL"}
